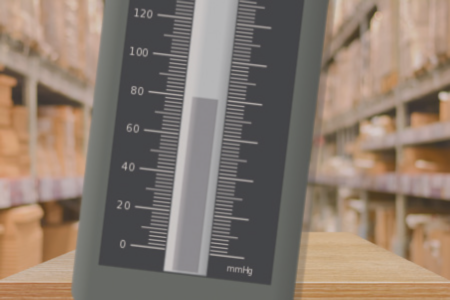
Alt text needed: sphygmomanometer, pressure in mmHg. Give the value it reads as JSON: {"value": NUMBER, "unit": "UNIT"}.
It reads {"value": 80, "unit": "mmHg"}
